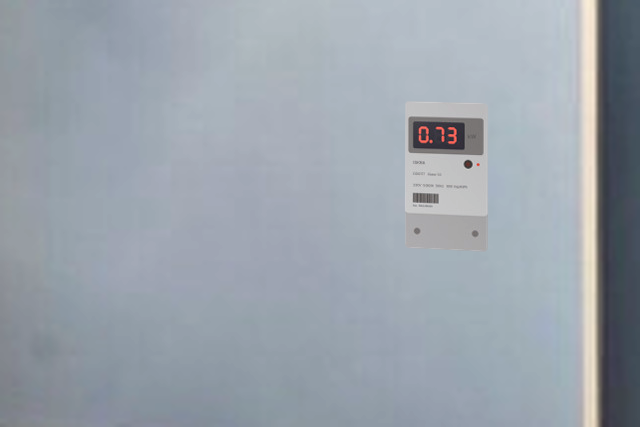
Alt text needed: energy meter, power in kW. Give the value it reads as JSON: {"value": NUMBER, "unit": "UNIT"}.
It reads {"value": 0.73, "unit": "kW"}
